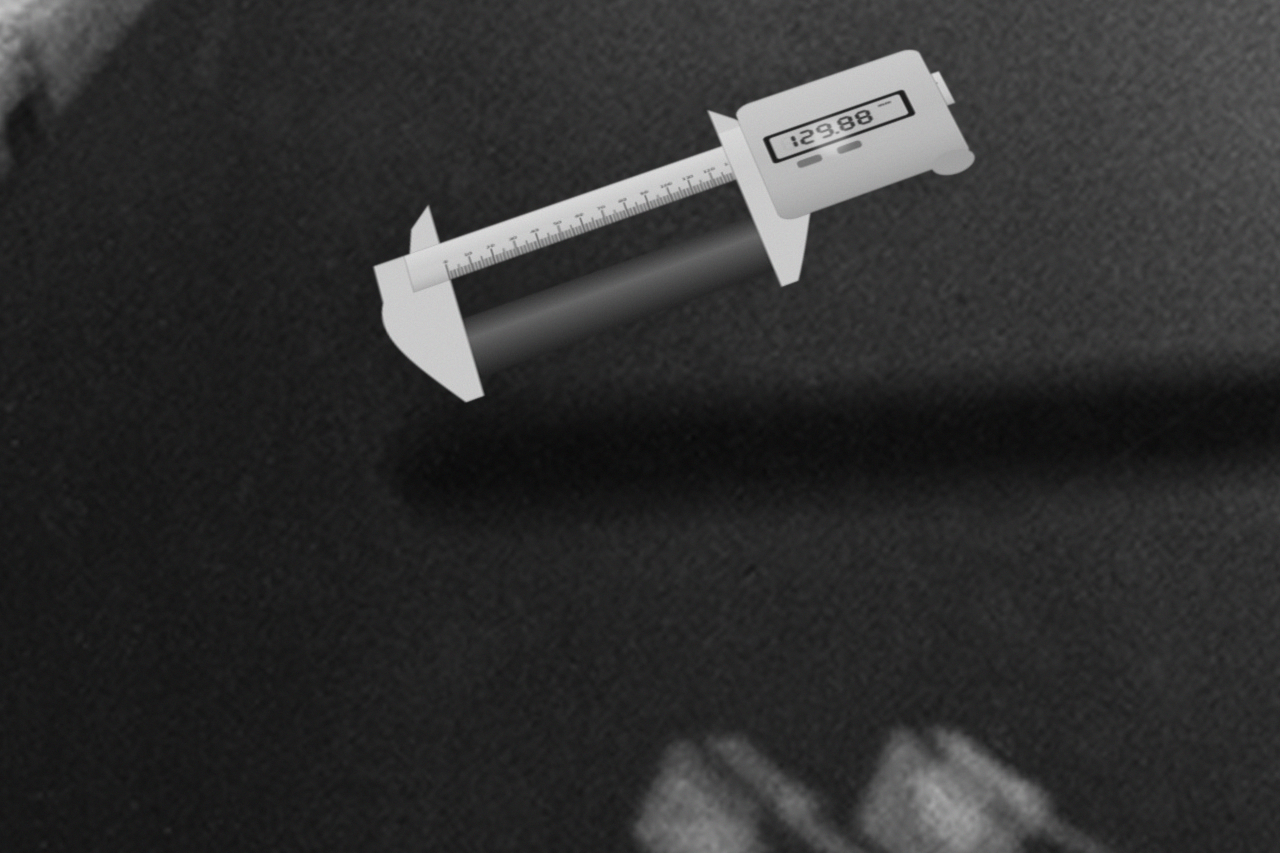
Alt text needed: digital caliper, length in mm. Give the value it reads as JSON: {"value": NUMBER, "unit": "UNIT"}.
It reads {"value": 129.88, "unit": "mm"}
